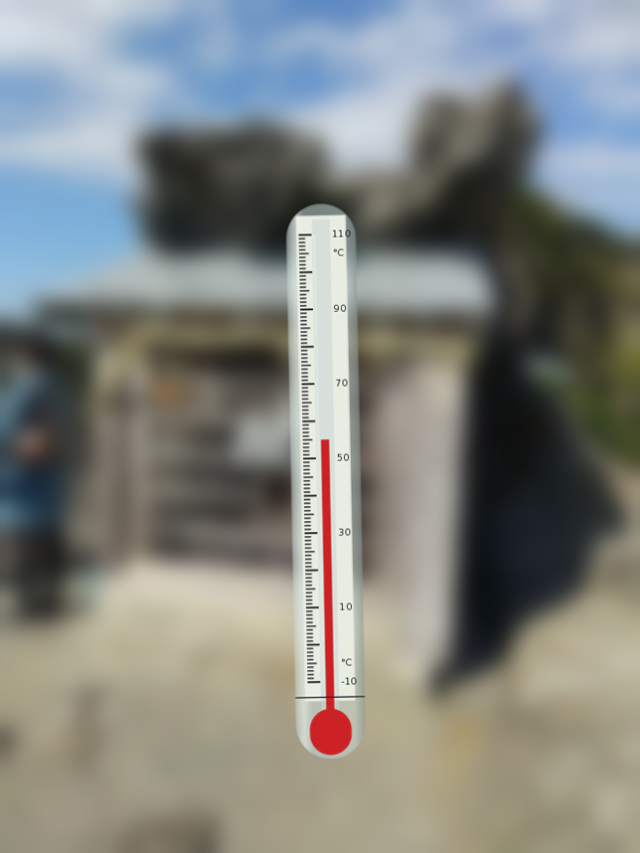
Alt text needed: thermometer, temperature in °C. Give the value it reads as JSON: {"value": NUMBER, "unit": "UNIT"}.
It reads {"value": 55, "unit": "°C"}
